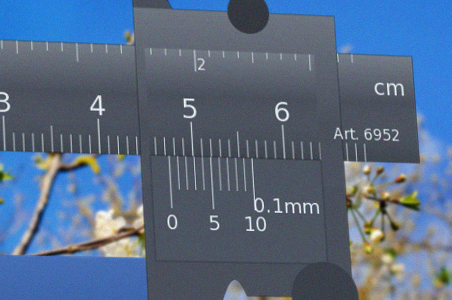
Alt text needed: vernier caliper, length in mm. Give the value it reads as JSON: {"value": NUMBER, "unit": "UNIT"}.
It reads {"value": 47.4, "unit": "mm"}
